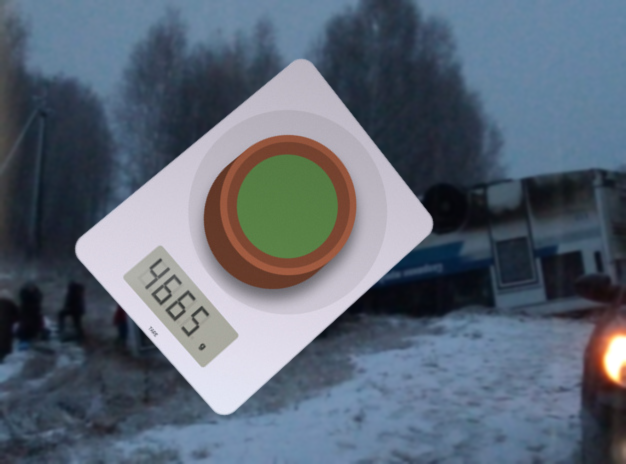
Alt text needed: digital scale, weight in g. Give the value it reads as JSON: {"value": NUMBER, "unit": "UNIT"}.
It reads {"value": 4665, "unit": "g"}
